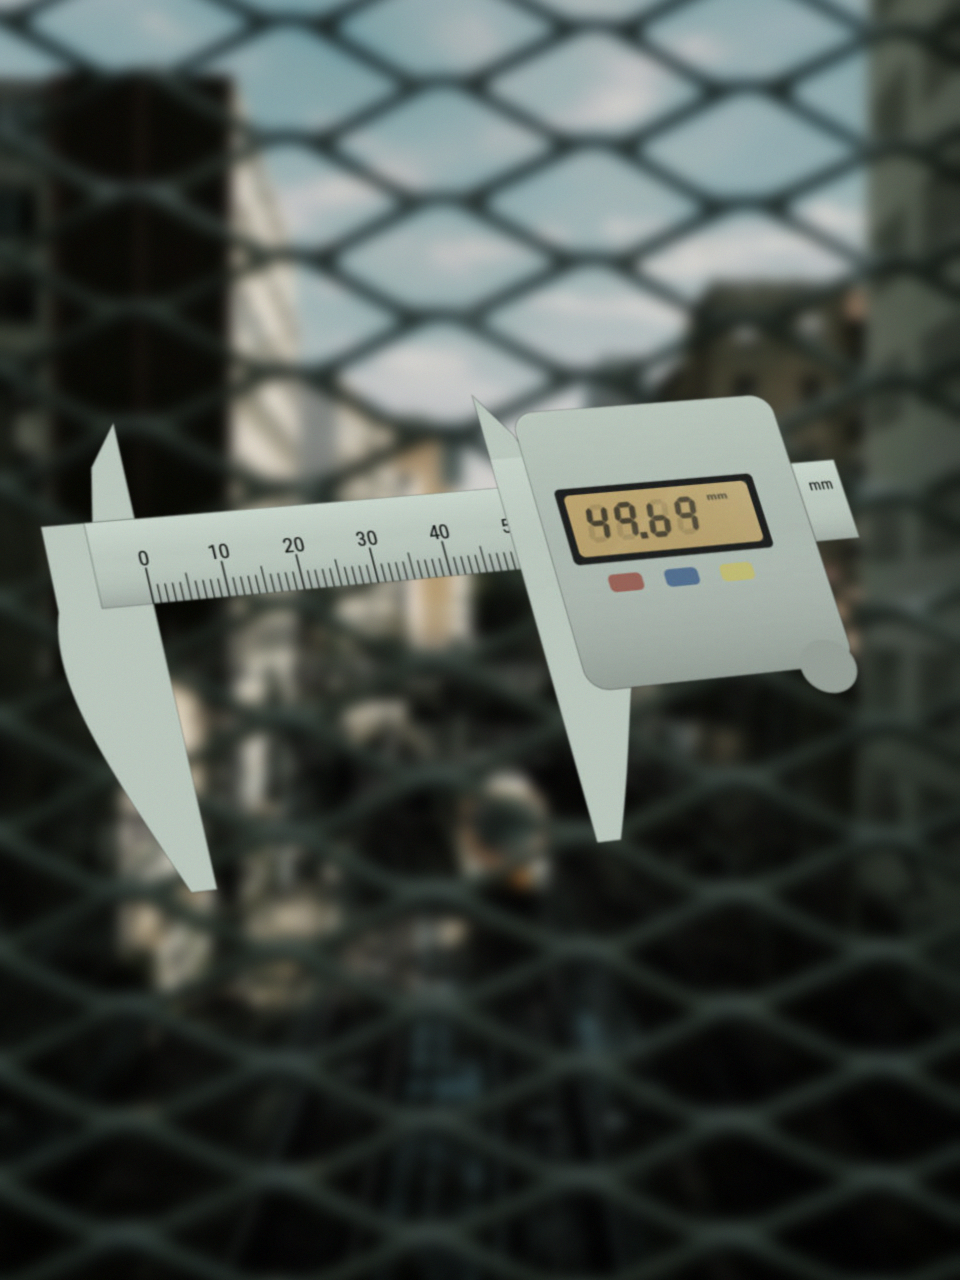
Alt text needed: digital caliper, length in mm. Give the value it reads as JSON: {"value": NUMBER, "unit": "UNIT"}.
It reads {"value": 49.69, "unit": "mm"}
